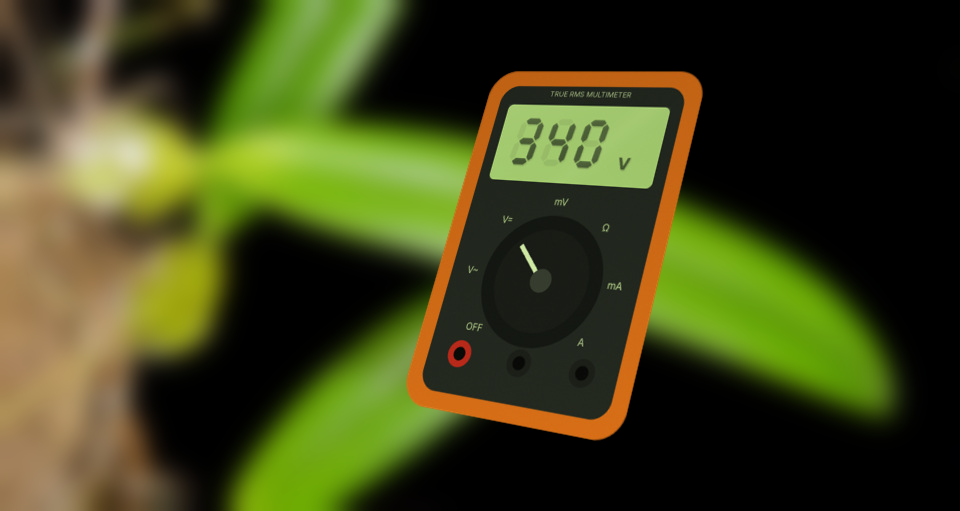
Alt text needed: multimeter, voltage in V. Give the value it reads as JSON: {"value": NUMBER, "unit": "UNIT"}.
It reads {"value": 340, "unit": "V"}
